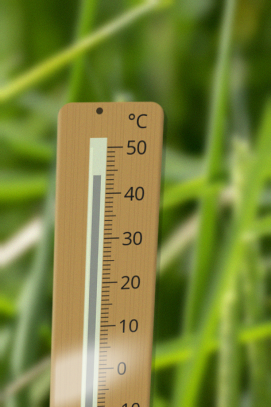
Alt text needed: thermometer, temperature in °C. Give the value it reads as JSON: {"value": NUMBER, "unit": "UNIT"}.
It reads {"value": 44, "unit": "°C"}
